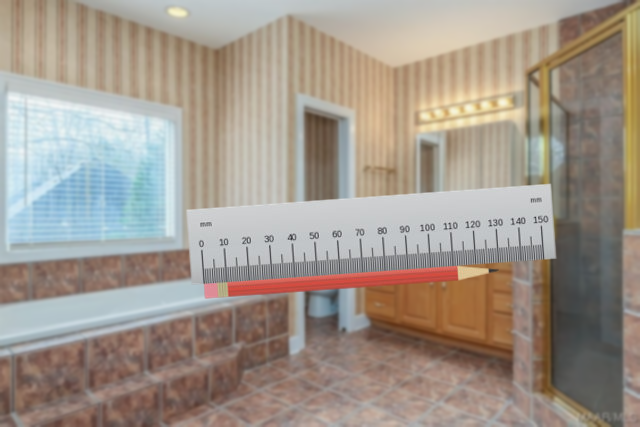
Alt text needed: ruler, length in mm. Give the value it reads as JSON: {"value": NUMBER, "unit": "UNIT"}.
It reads {"value": 130, "unit": "mm"}
